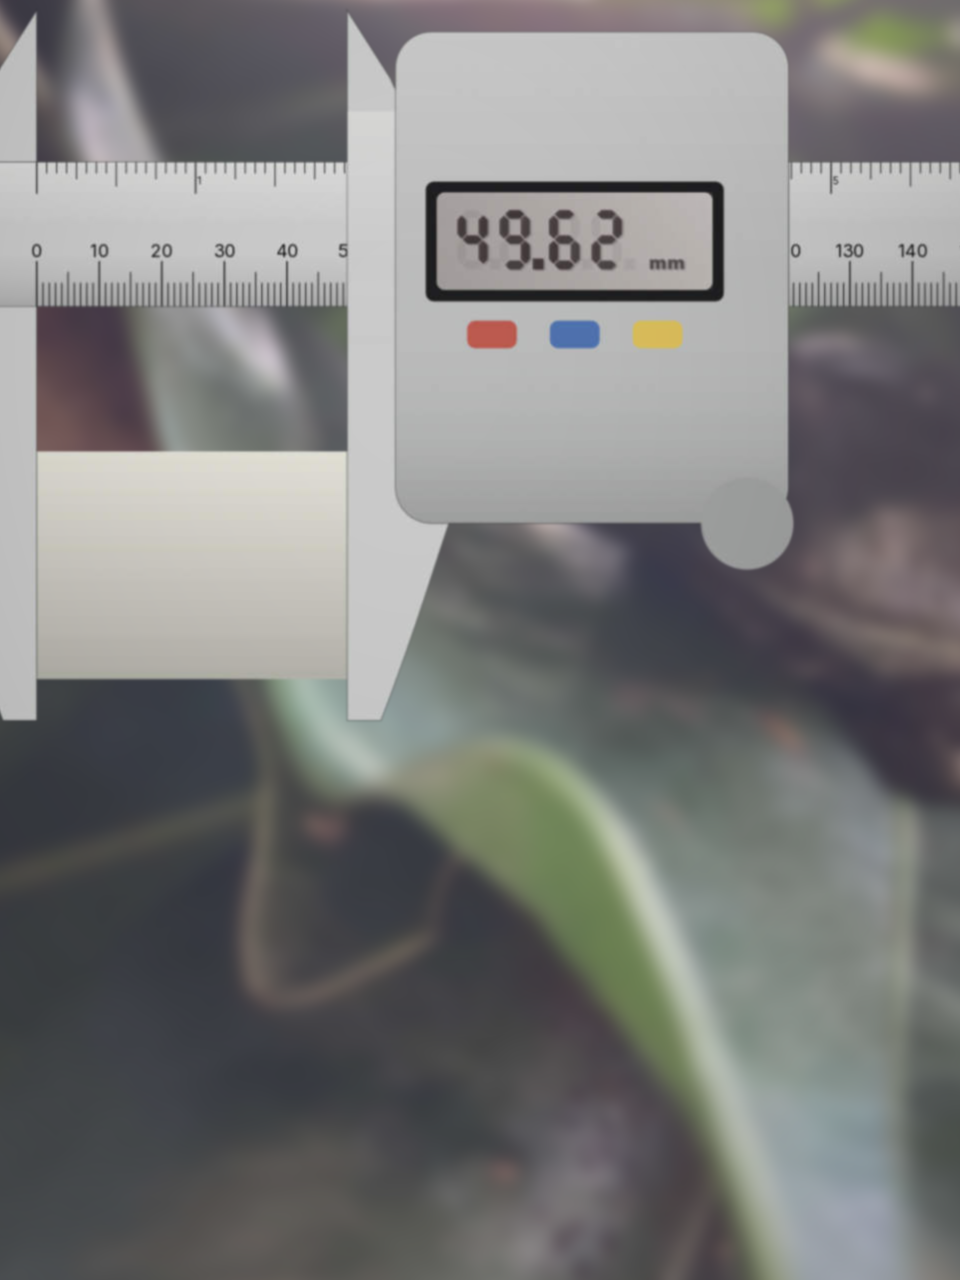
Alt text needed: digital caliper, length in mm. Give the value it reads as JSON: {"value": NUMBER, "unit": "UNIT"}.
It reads {"value": 49.62, "unit": "mm"}
